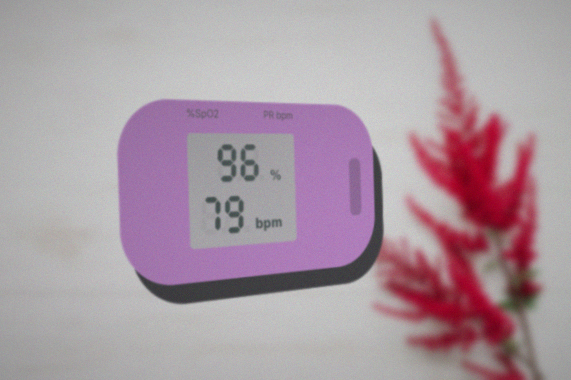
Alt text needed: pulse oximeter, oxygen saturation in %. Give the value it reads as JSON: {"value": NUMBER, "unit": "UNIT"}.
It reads {"value": 96, "unit": "%"}
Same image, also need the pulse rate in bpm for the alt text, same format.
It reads {"value": 79, "unit": "bpm"}
